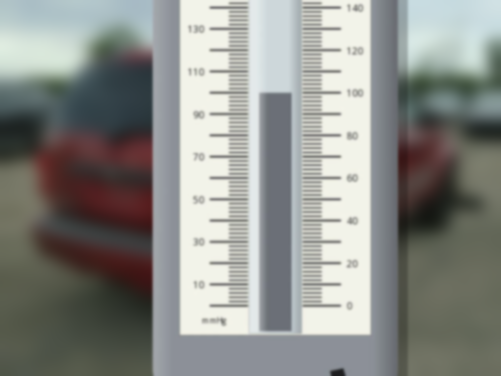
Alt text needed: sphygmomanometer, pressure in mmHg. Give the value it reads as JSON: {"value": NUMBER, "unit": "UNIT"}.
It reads {"value": 100, "unit": "mmHg"}
